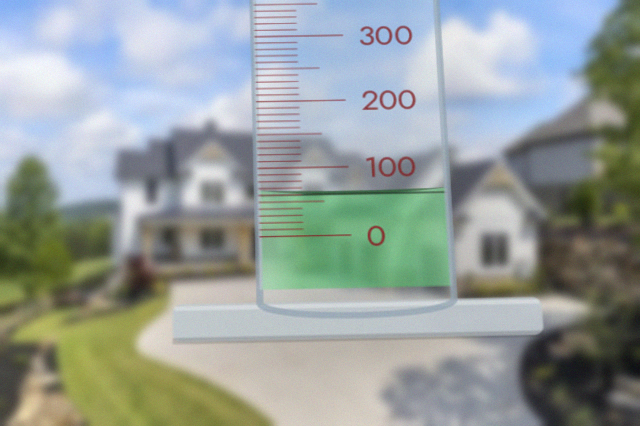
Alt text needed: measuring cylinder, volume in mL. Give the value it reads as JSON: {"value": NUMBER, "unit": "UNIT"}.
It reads {"value": 60, "unit": "mL"}
